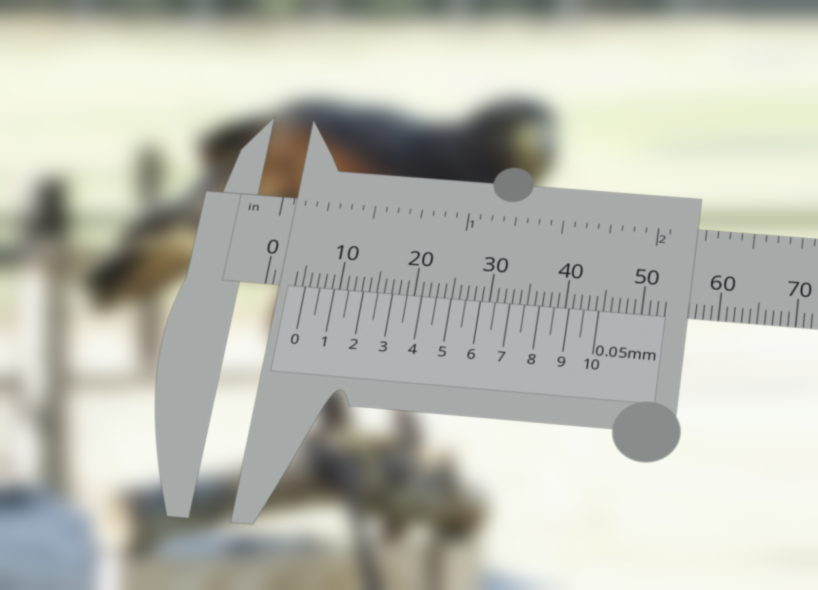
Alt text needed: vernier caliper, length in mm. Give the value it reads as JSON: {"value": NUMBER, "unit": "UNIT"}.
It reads {"value": 5.4, "unit": "mm"}
